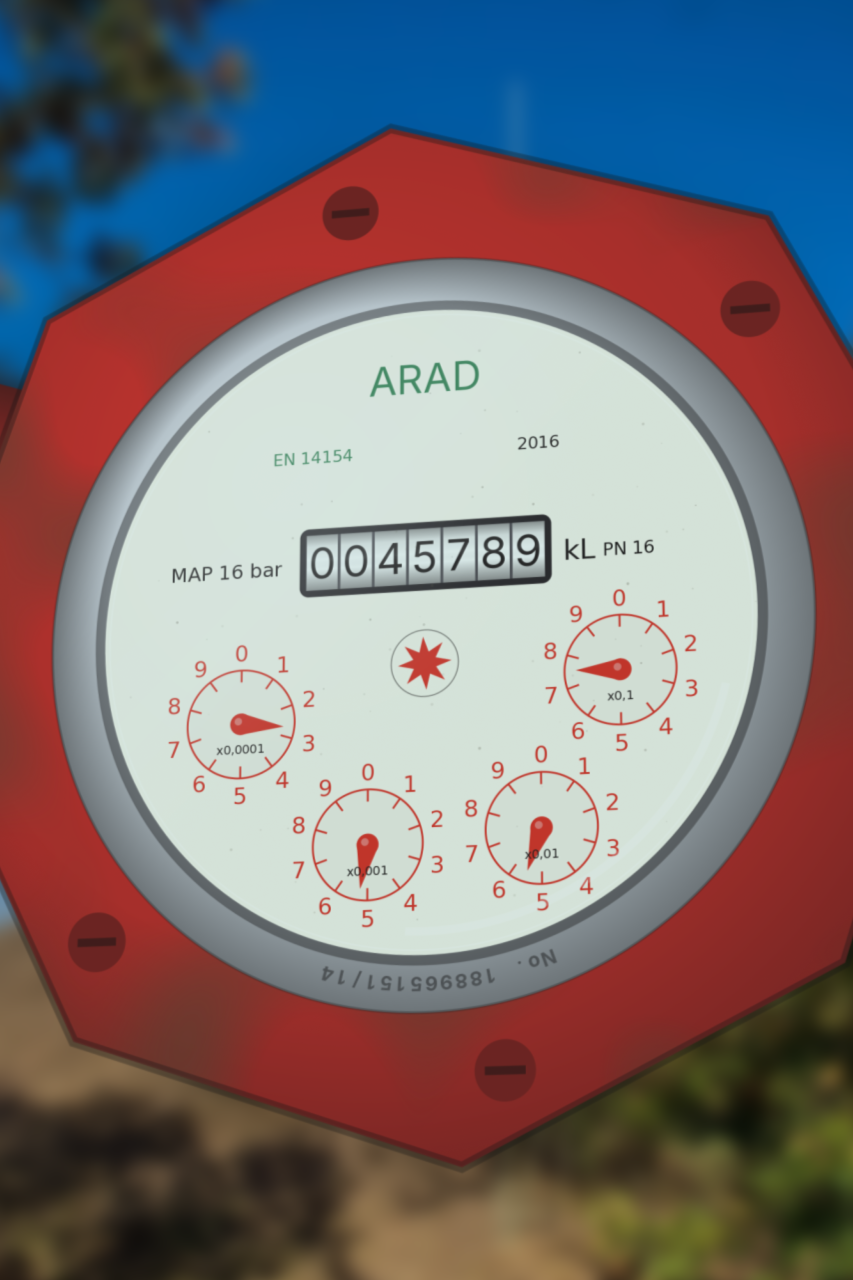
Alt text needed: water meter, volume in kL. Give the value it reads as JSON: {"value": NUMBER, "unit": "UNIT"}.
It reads {"value": 45789.7552, "unit": "kL"}
